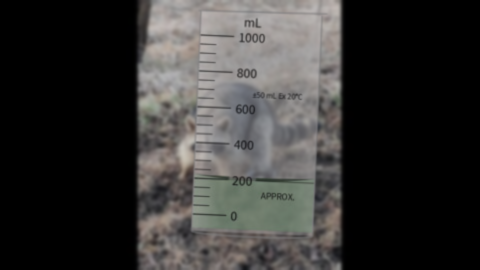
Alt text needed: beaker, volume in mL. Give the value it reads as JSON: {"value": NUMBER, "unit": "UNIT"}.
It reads {"value": 200, "unit": "mL"}
